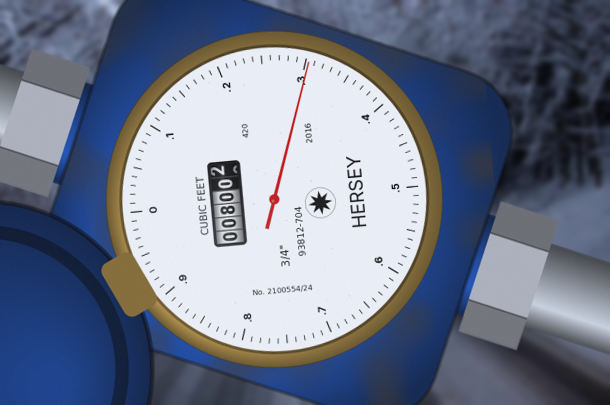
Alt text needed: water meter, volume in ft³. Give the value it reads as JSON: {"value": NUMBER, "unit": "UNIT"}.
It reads {"value": 8002.30, "unit": "ft³"}
